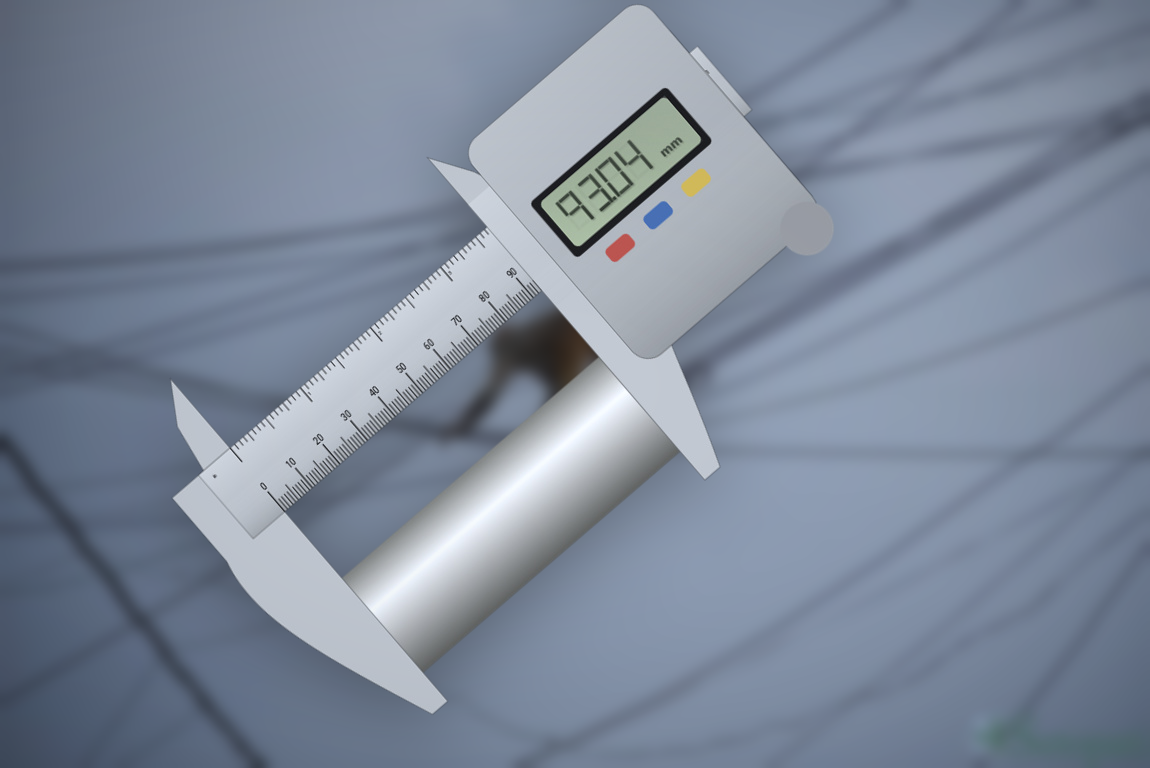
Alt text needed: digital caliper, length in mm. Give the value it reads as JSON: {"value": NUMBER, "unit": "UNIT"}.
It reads {"value": 93.04, "unit": "mm"}
